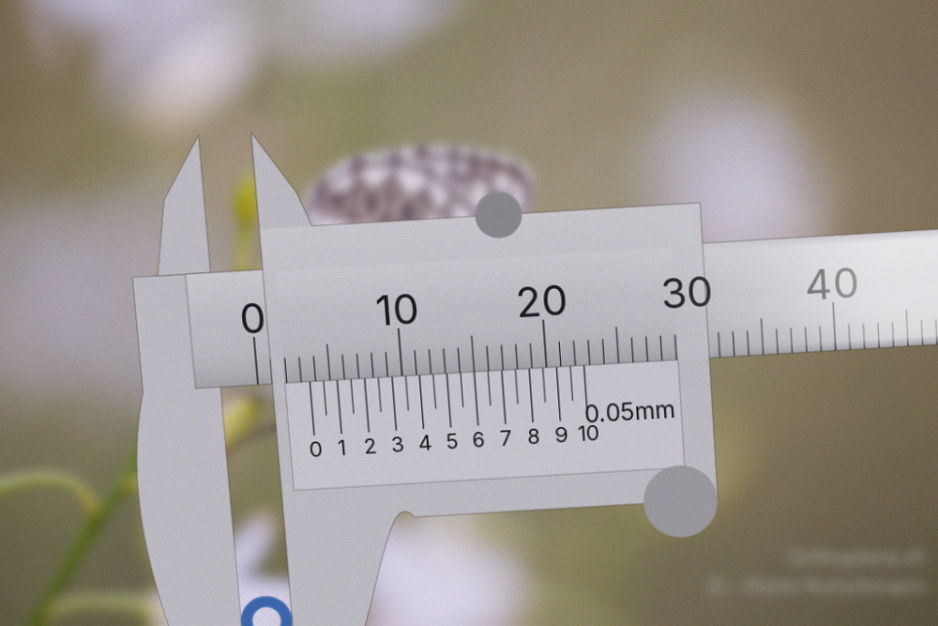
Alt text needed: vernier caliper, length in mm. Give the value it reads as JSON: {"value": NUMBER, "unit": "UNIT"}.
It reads {"value": 3.6, "unit": "mm"}
